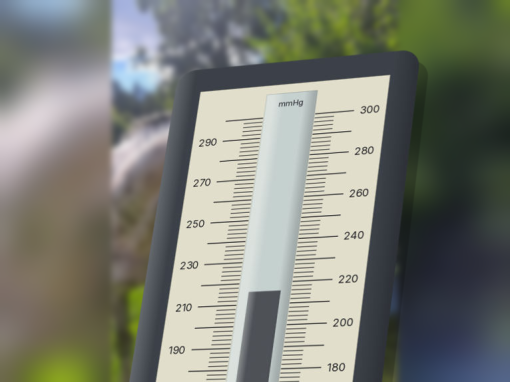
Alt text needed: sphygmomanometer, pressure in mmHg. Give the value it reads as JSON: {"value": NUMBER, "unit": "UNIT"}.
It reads {"value": 216, "unit": "mmHg"}
